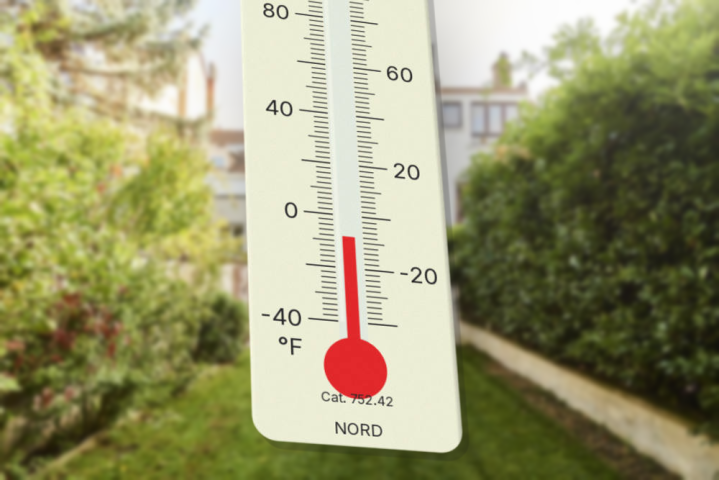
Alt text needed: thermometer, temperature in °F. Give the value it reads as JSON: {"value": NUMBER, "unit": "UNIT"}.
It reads {"value": -8, "unit": "°F"}
